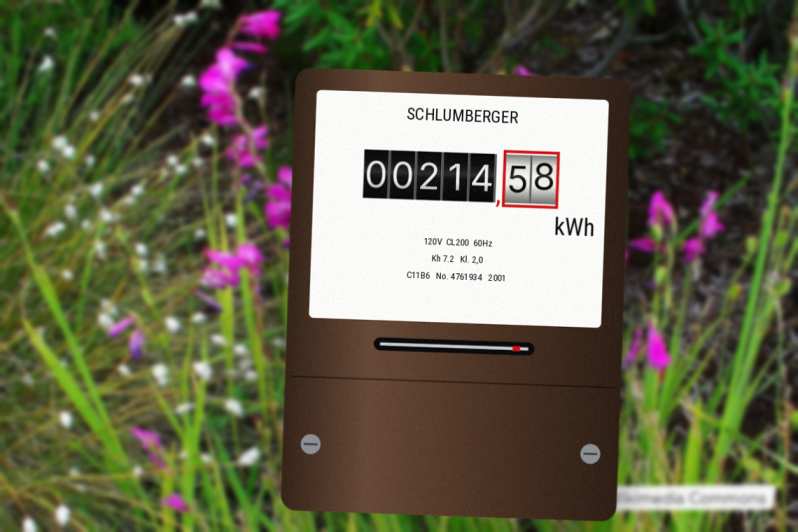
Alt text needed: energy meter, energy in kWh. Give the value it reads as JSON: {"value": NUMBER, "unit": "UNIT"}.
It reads {"value": 214.58, "unit": "kWh"}
